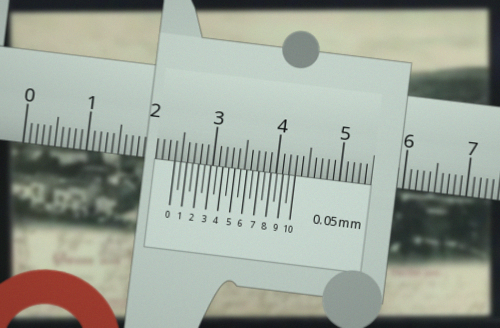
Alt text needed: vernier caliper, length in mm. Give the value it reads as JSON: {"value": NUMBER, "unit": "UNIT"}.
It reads {"value": 24.0, "unit": "mm"}
